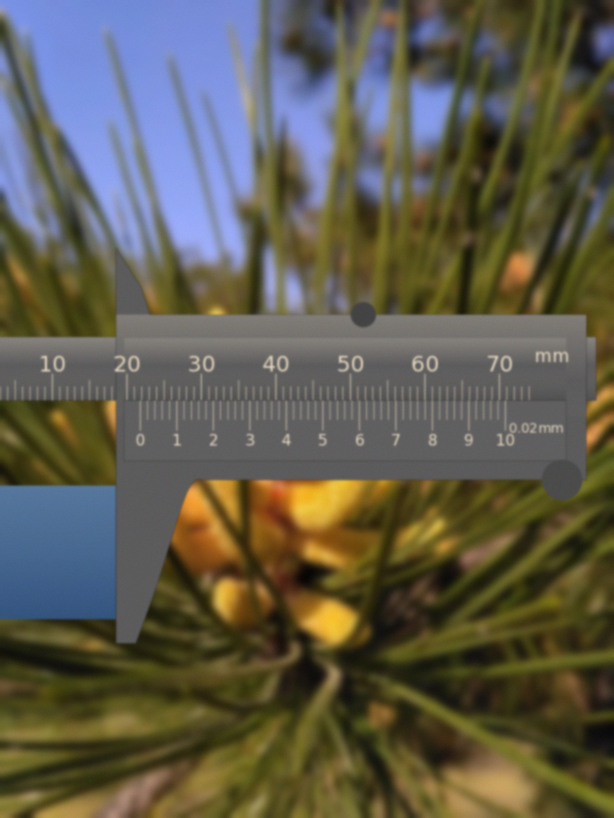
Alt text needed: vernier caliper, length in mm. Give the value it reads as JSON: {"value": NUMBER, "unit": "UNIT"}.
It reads {"value": 21.8, "unit": "mm"}
